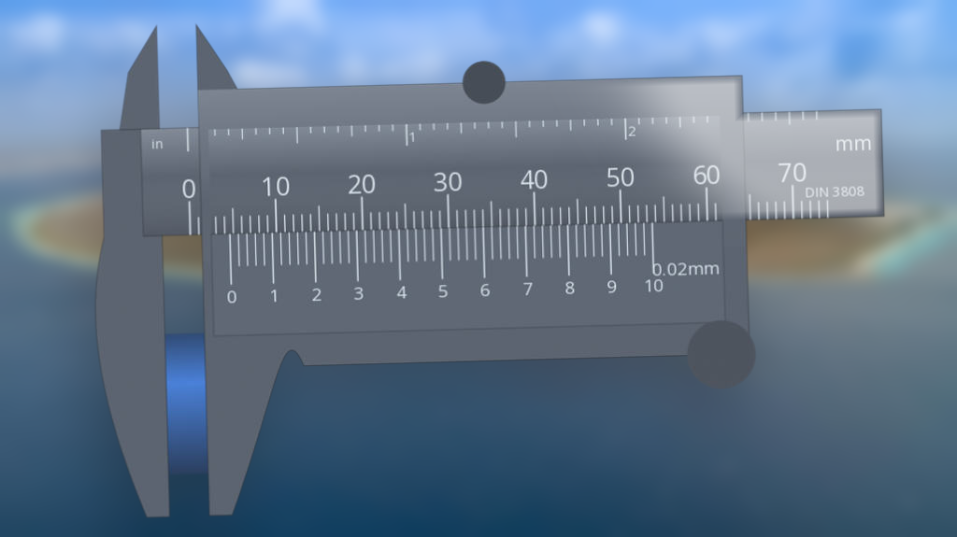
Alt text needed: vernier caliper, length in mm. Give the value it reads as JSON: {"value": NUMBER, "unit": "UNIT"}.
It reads {"value": 4.6, "unit": "mm"}
